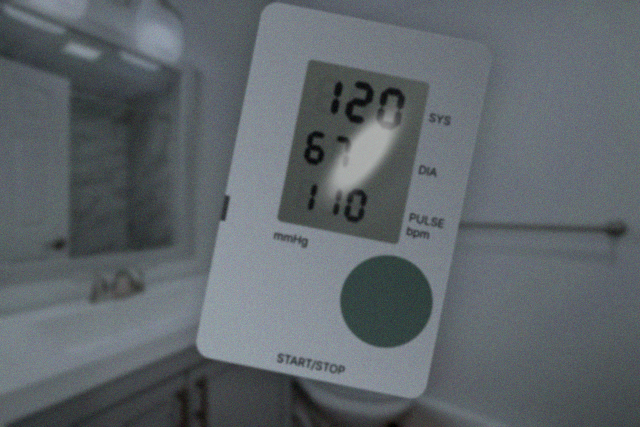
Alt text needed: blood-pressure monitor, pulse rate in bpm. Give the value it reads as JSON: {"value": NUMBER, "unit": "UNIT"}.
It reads {"value": 110, "unit": "bpm"}
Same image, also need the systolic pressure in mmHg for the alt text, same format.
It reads {"value": 120, "unit": "mmHg"}
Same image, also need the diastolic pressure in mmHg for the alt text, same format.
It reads {"value": 67, "unit": "mmHg"}
